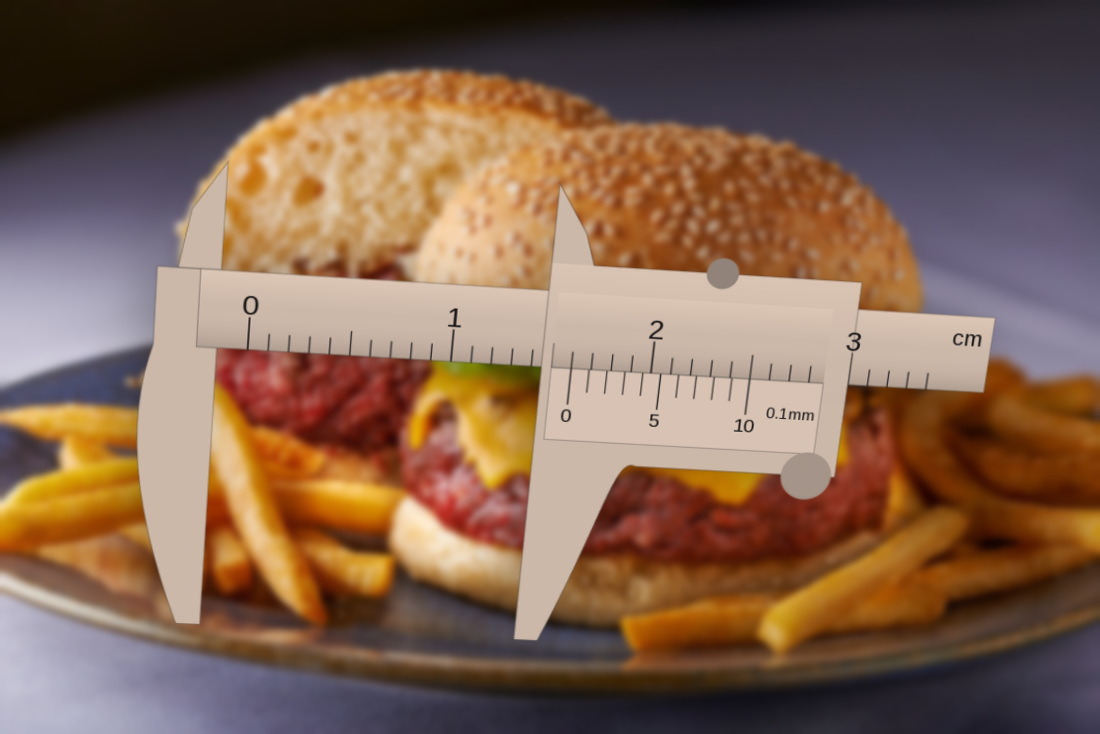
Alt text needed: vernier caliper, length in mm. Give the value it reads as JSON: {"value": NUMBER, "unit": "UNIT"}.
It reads {"value": 16.0, "unit": "mm"}
